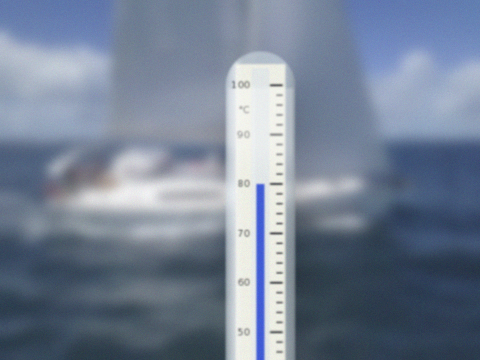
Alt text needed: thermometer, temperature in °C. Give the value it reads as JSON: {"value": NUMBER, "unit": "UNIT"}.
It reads {"value": 80, "unit": "°C"}
